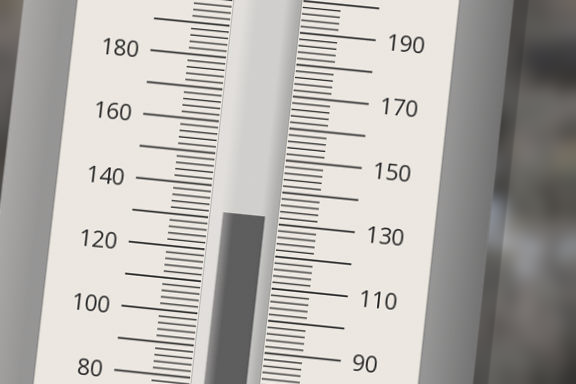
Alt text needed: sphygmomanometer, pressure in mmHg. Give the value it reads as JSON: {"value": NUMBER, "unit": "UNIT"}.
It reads {"value": 132, "unit": "mmHg"}
